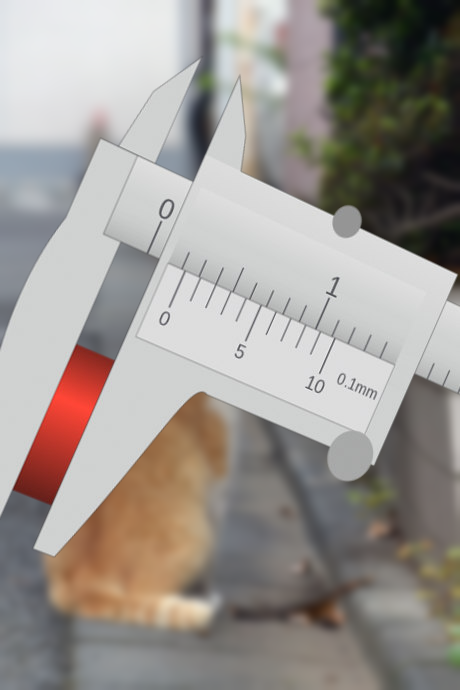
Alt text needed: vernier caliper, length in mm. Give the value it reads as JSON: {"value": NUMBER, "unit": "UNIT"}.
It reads {"value": 2.2, "unit": "mm"}
